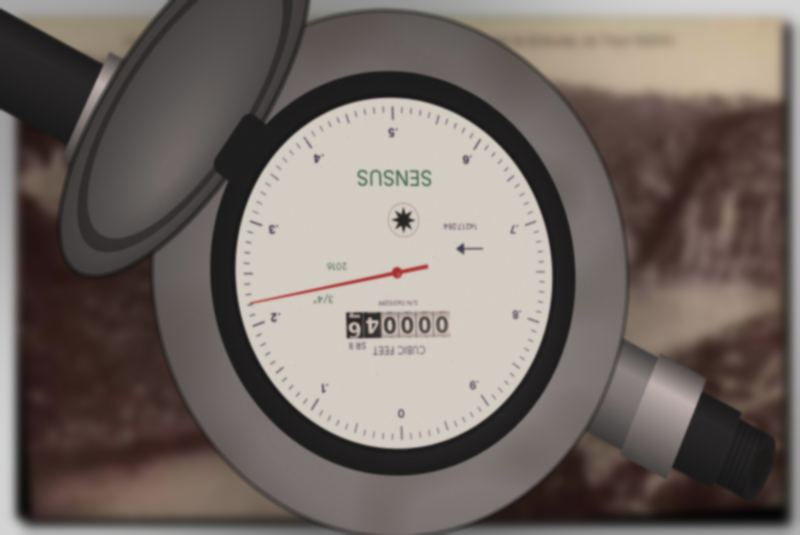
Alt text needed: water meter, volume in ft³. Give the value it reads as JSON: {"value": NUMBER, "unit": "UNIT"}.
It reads {"value": 46.22, "unit": "ft³"}
